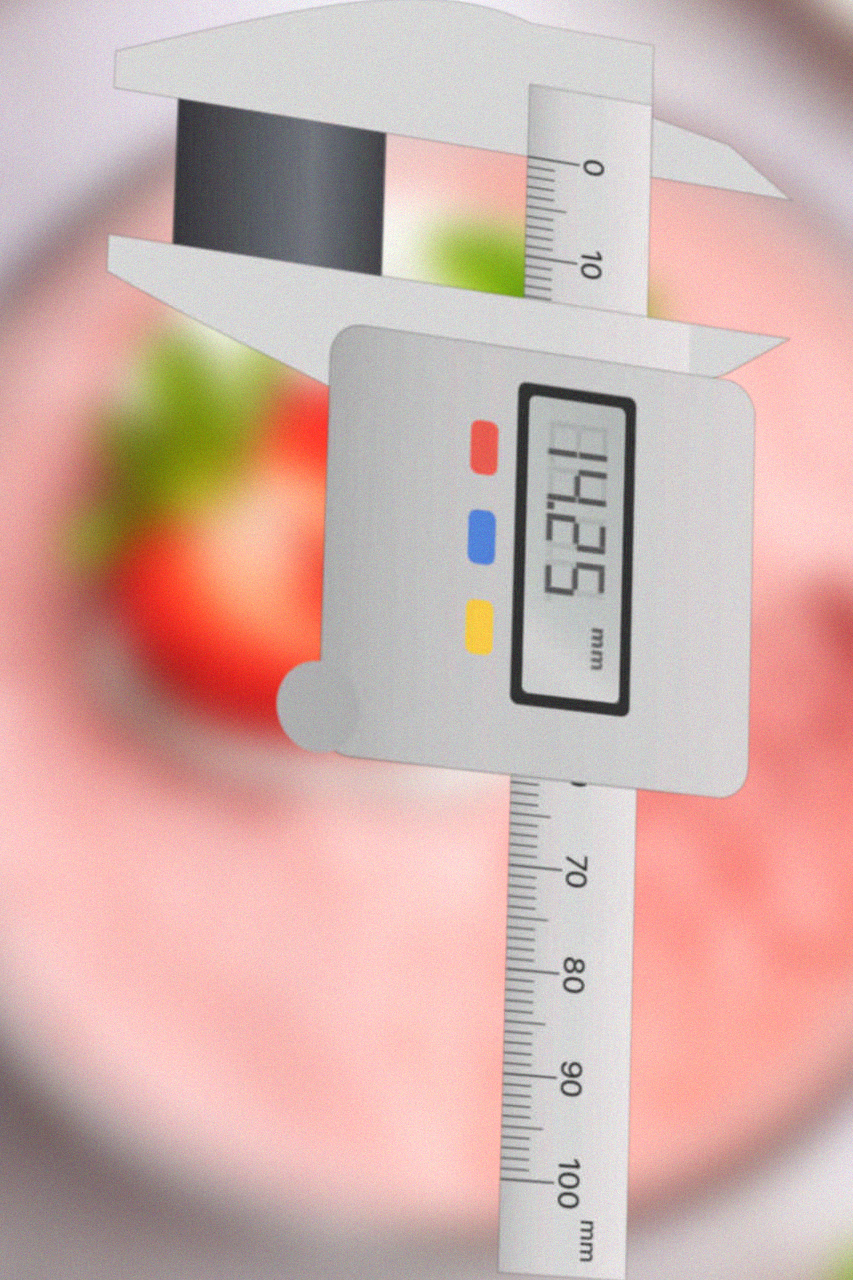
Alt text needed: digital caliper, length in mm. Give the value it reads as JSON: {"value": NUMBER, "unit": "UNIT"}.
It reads {"value": 14.25, "unit": "mm"}
